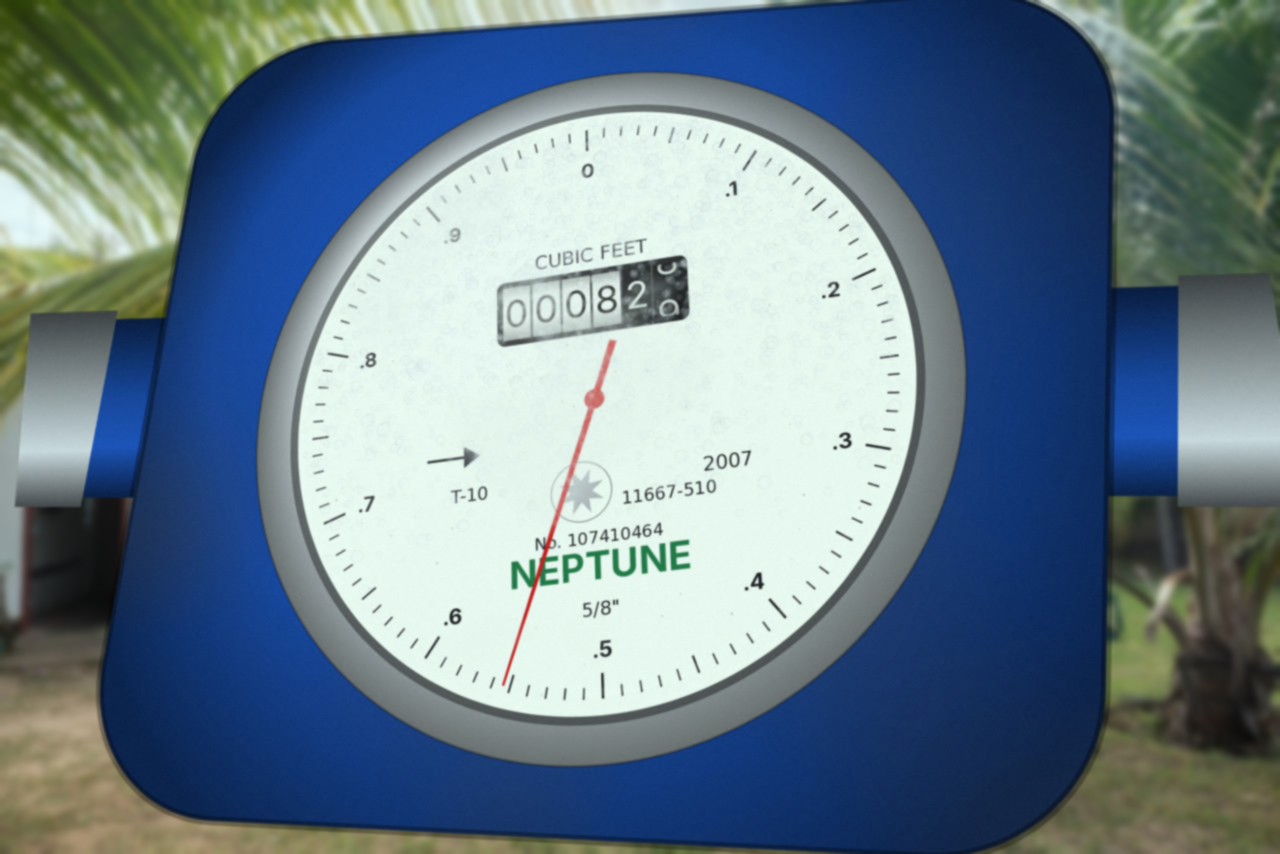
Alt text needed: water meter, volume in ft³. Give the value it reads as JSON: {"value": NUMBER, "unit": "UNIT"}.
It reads {"value": 828.55, "unit": "ft³"}
